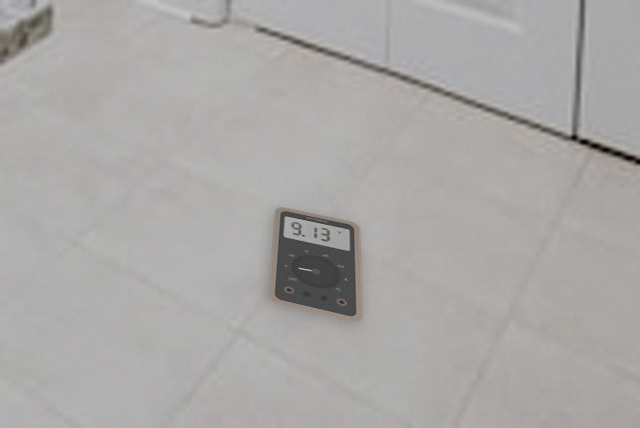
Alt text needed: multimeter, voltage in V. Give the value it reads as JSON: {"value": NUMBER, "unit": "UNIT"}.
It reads {"value": 9.13, "unit": "V"}
